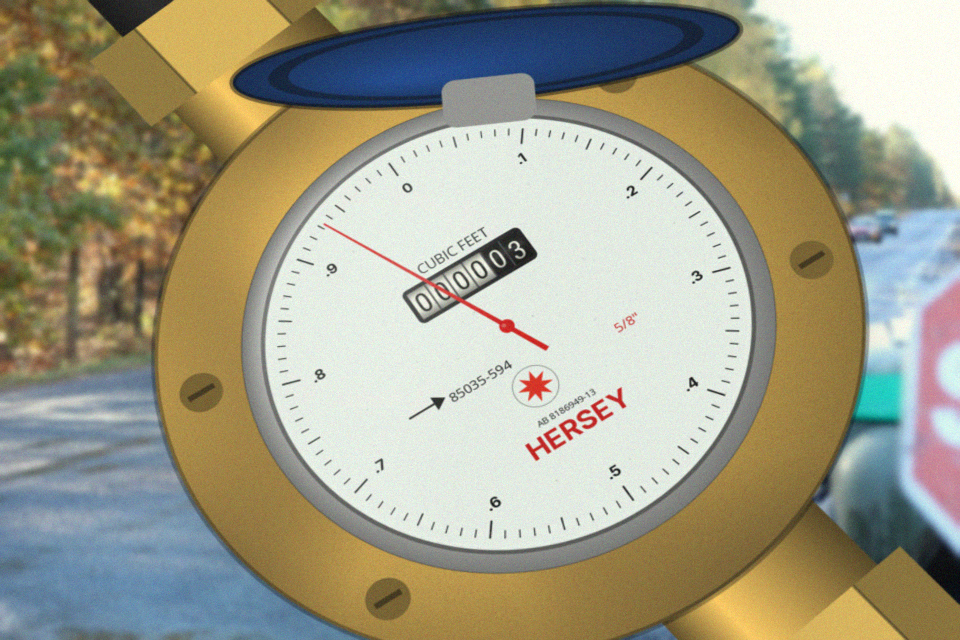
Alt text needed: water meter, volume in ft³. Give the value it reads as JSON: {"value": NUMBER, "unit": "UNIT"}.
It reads {"value": 2.93, "unit": "ft³"}
